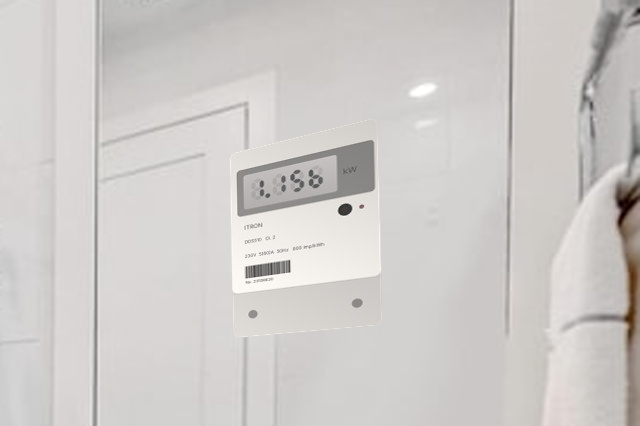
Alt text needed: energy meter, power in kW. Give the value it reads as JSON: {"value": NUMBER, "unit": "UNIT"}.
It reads {"value": 1.156, "unit": "kW"}
